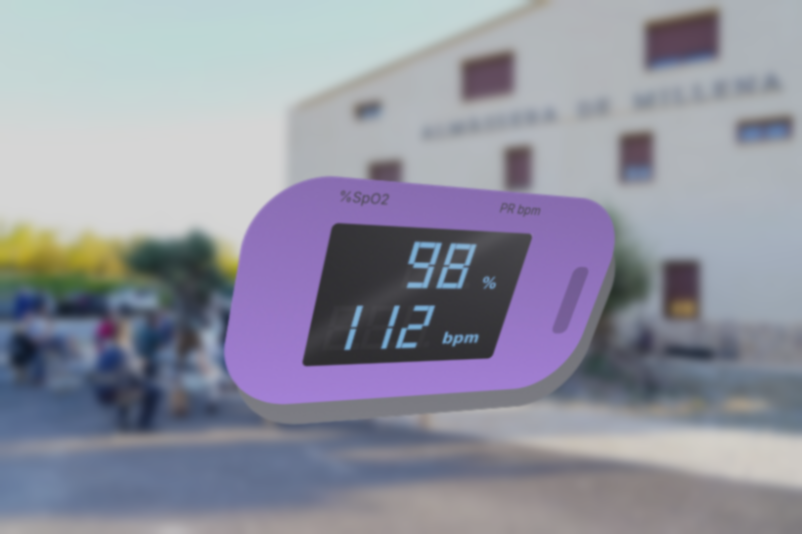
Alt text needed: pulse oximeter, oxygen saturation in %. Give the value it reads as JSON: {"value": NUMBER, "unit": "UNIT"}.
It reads {"value": 98, "unit": "%"}
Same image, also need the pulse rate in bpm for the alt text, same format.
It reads {"value": 112, "unit": "bpm"}
